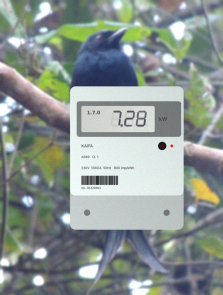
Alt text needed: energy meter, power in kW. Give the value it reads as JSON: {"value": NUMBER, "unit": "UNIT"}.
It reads {"value": 7.28, "unit": "kW"}
